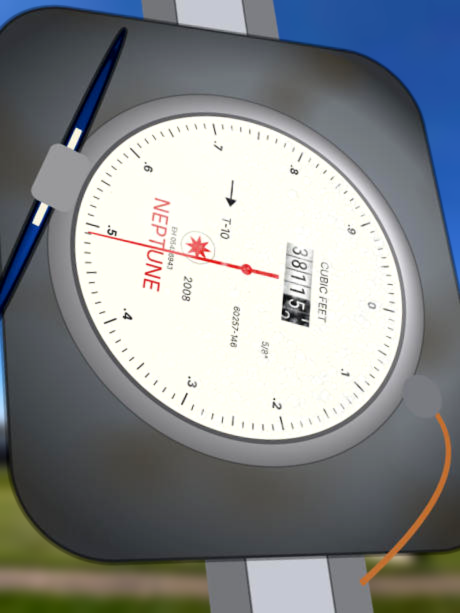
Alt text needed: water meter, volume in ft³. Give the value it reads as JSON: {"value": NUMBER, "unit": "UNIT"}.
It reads {"value": 381151.49, "unit": "ft³"}
